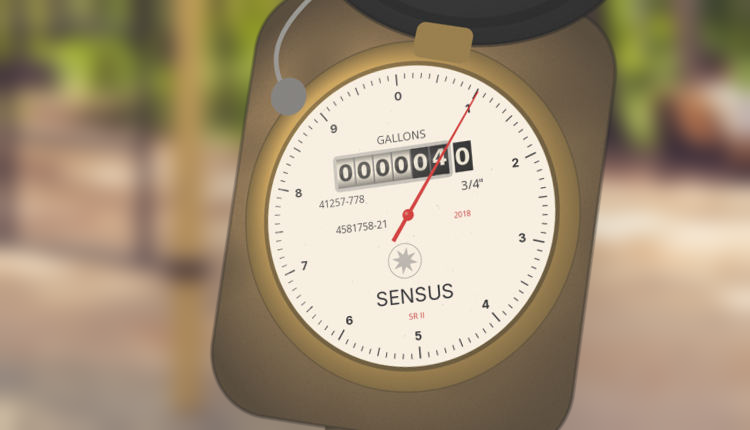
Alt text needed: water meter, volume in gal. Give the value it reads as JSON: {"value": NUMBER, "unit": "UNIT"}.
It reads {"value": 41.0, "unit": "gal"}
